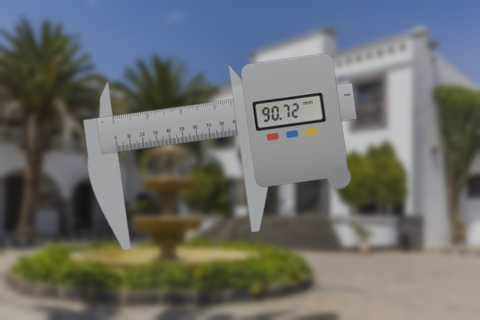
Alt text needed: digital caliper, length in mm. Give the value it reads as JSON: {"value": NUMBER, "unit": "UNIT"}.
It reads {"value": 90.72, "unit": "mm"}
